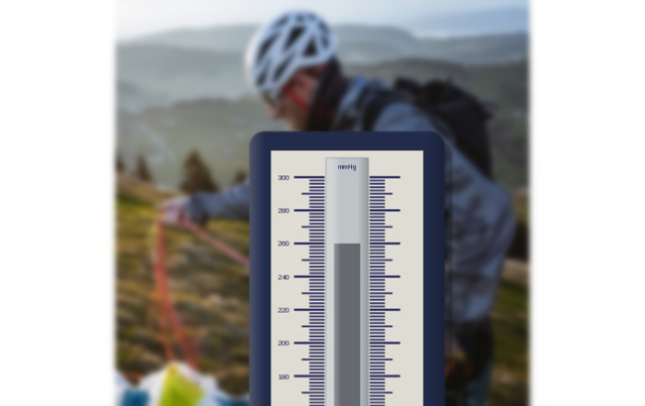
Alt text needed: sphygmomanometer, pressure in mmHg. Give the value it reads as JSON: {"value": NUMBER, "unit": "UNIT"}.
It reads {"value": 260, "unit": "mmHg"}
